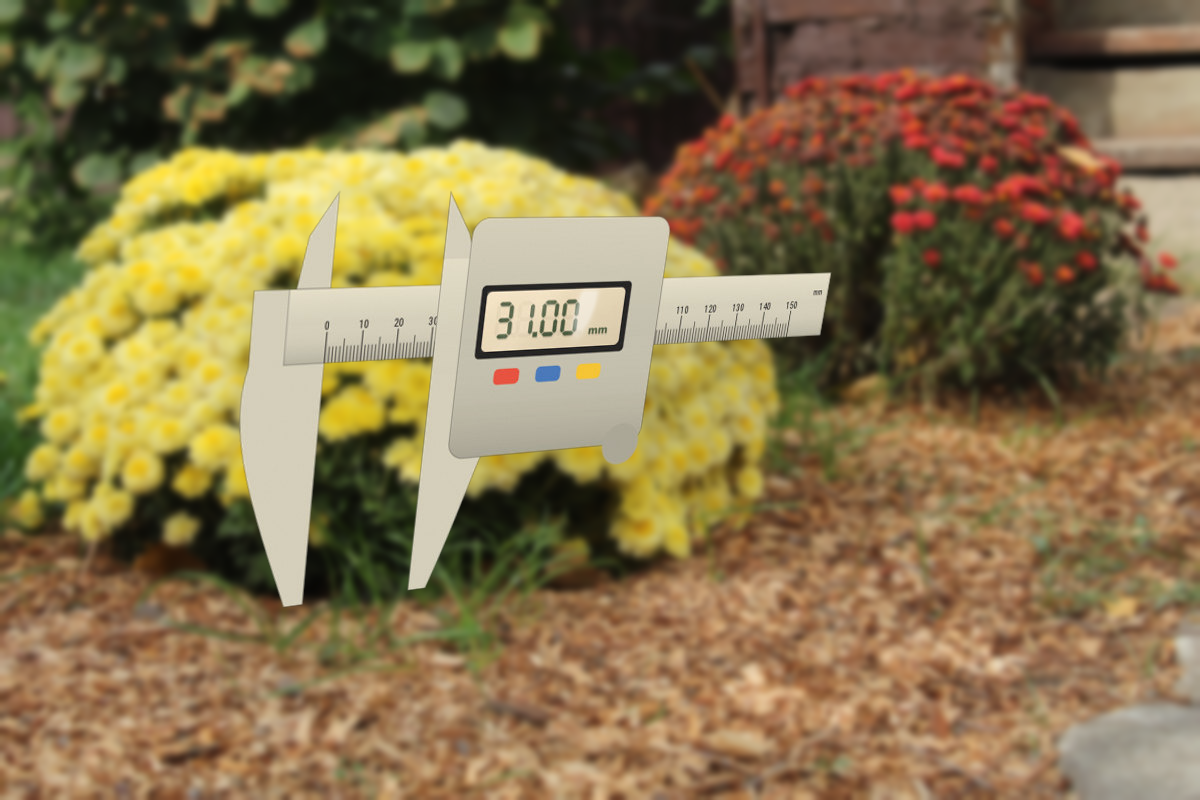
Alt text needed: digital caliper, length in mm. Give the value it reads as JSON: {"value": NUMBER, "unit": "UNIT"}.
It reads {"value": 31.00, "unit": "mm"}
